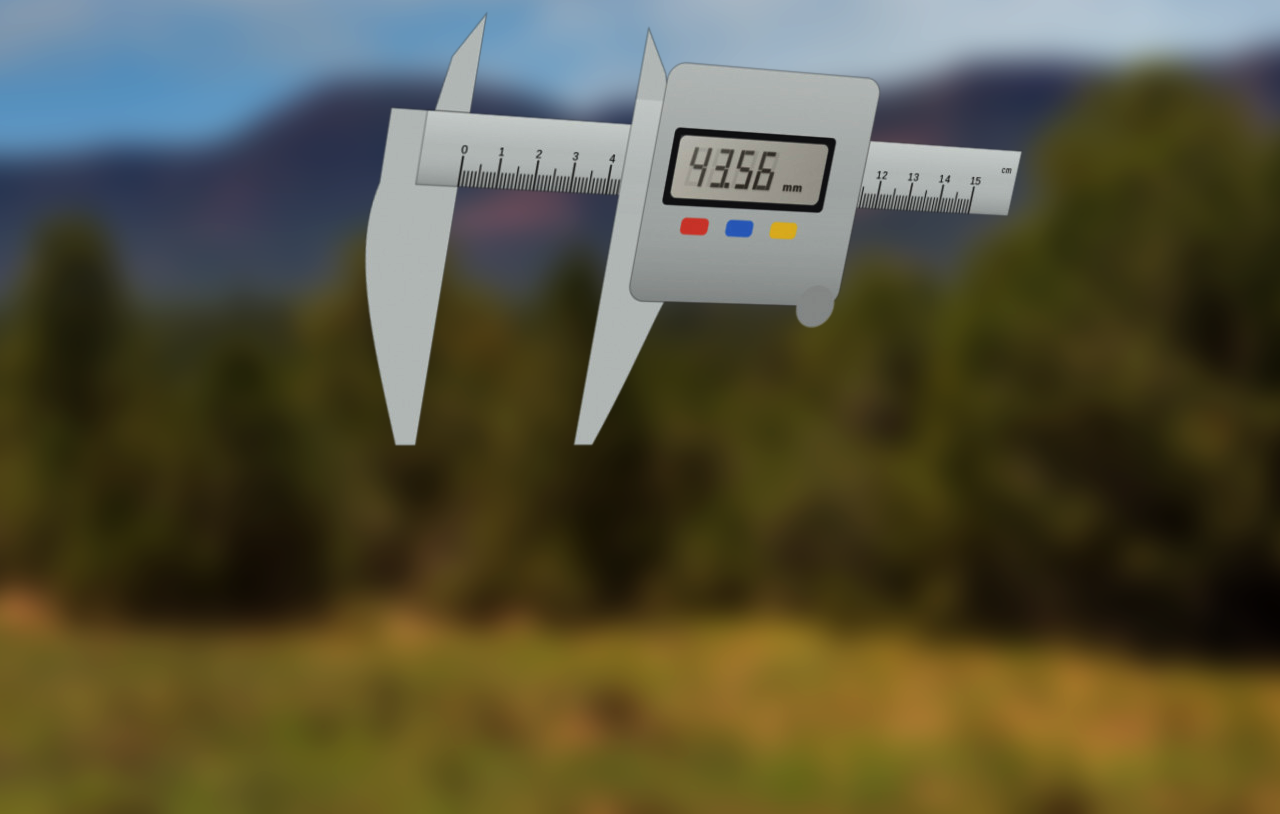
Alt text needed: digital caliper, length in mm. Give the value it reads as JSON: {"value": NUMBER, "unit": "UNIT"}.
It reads {"value": 43.56, "unit": "mm"}
